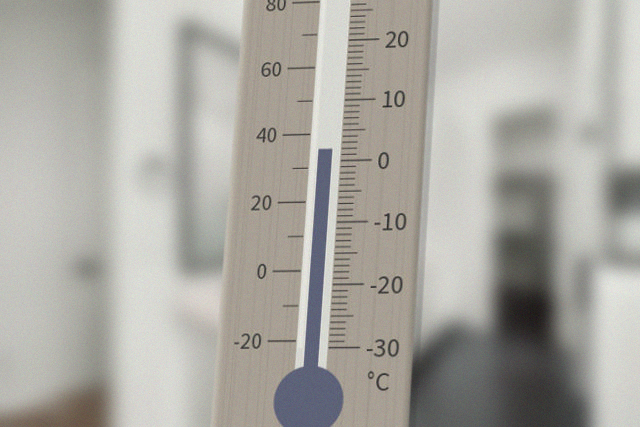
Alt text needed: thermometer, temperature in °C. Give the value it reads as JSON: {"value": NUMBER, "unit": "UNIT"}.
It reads {"value": 2, "unit": "°C"}
